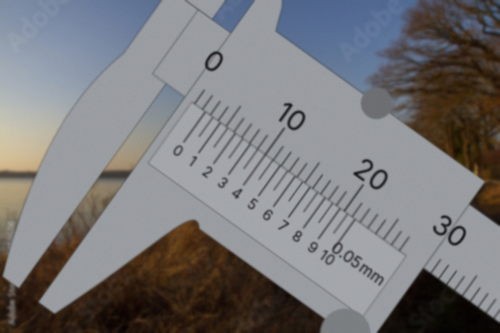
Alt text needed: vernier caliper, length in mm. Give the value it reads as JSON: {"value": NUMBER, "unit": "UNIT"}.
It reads {"value": 2.4, "unit": "mm"}
